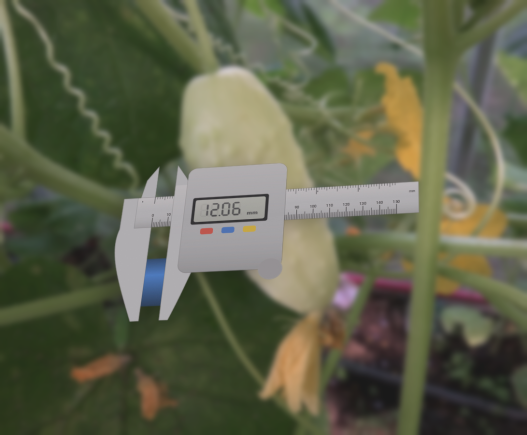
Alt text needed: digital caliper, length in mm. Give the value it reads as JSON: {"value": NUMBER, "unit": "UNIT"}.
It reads {"value": 12.06, "unit": "mm"}
